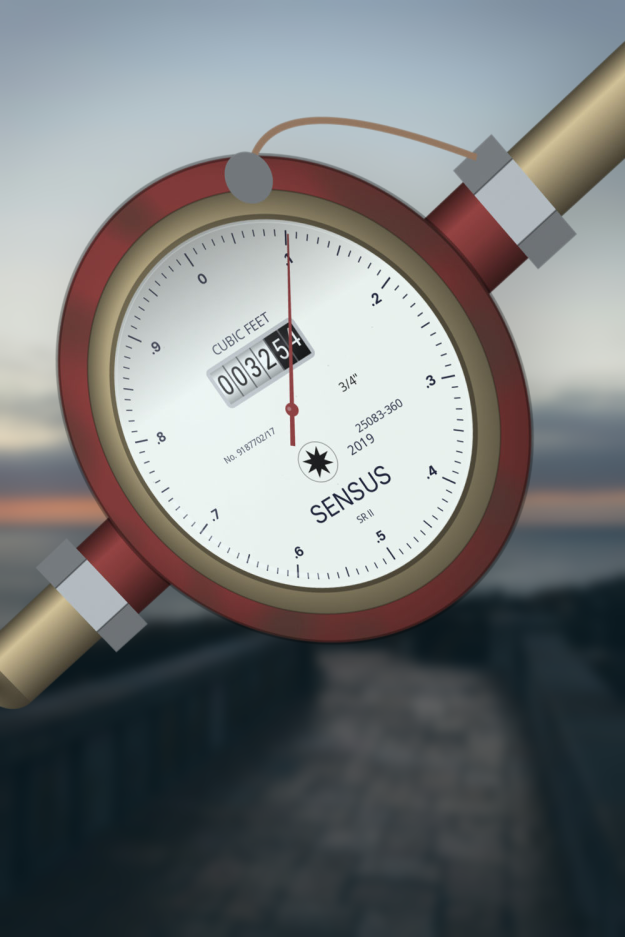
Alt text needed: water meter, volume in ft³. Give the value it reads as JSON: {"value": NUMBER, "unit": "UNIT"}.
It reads {"value": 3254.10, "unit": "ft³"}
